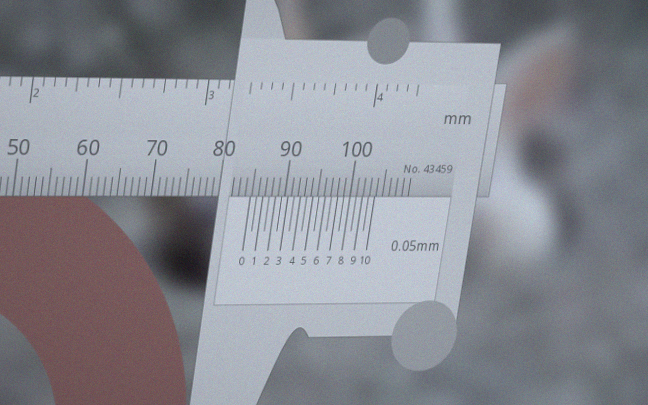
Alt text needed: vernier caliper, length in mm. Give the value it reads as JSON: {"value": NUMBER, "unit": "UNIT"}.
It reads {"value": 84.8, "unit": "mm"}
